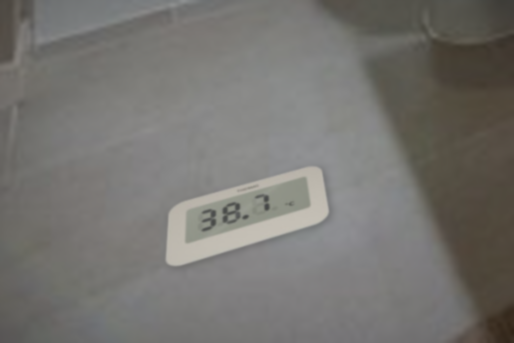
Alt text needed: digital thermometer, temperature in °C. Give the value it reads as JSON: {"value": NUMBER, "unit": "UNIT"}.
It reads {"value": 38.7, "unit": "°C"}
